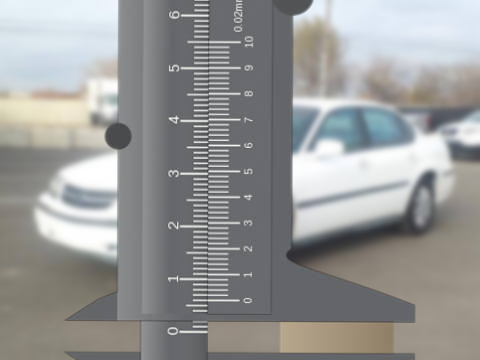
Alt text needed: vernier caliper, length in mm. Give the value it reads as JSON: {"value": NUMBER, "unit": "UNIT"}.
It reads {"value": 6.0, "unit": "mm"}
